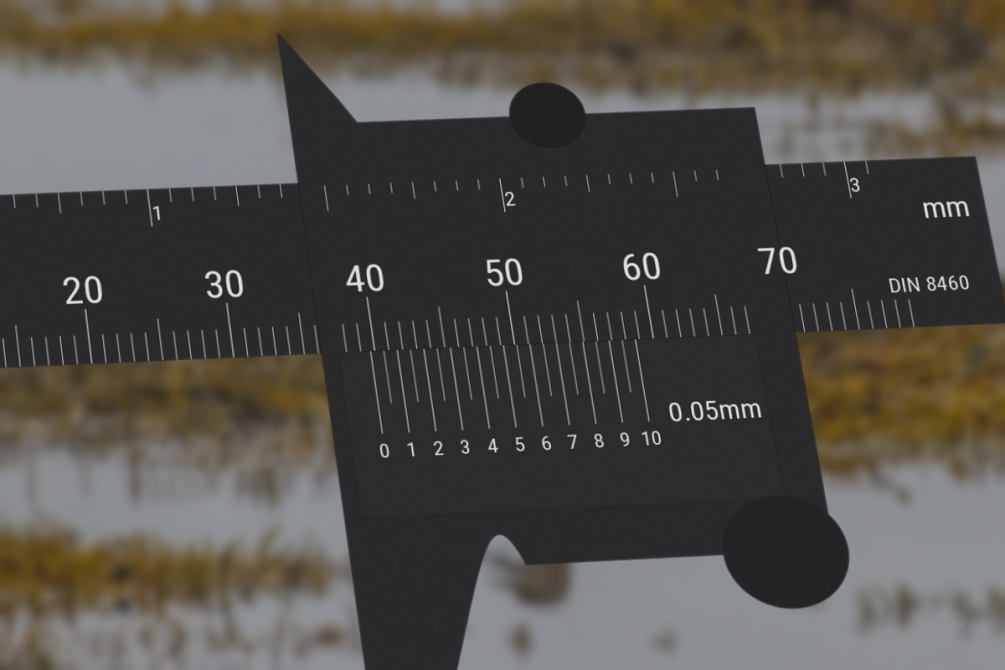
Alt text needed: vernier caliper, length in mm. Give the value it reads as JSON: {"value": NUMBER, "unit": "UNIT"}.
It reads {"value": 39.7, "unit": "mm"}
